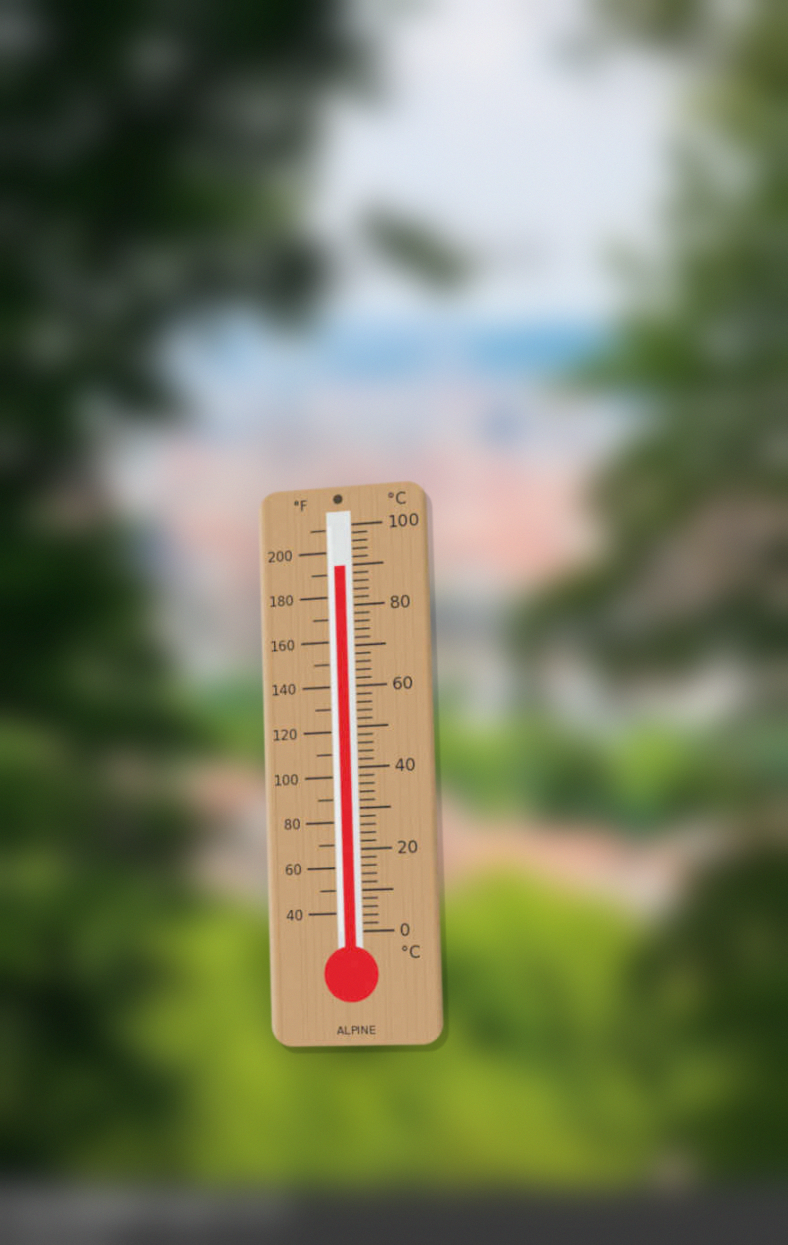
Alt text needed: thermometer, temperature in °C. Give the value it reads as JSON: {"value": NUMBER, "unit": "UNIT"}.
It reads {"value": 90, "unit": "°C"}
